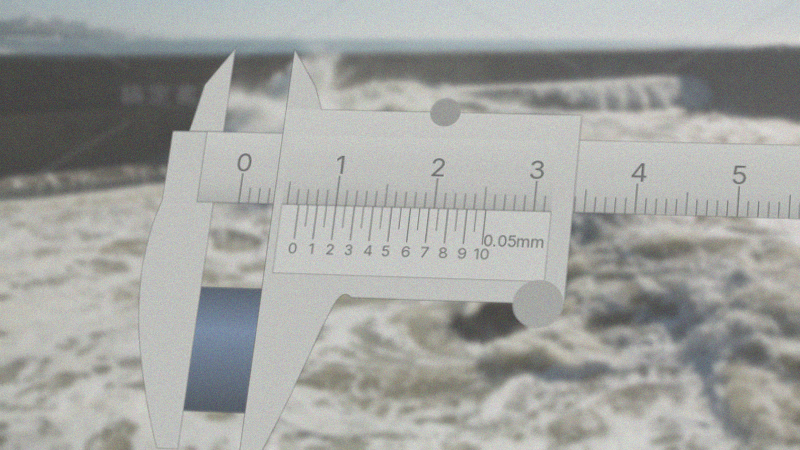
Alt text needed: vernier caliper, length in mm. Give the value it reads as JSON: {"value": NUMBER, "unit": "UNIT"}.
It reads {"value": 6.2, "unit": "mm"}
